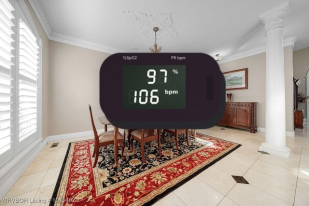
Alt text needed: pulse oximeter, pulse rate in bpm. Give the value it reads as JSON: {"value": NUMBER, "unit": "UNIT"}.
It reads {"value": 106, "unit": "bpm"}
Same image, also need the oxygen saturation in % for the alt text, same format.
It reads {"value": 97, "unit": "%"}
